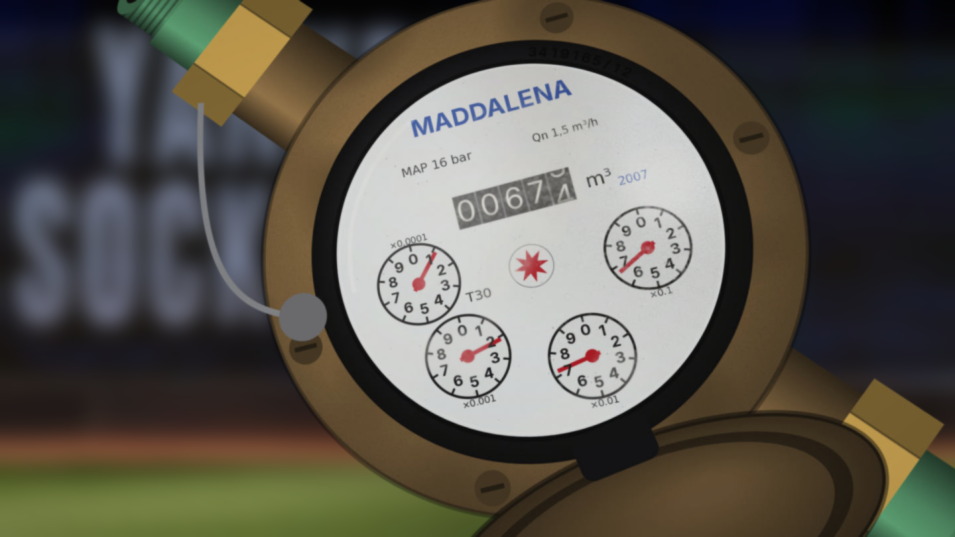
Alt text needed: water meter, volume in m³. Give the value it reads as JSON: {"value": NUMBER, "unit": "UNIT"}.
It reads {"value": 673.6721, "unit": "m³"}
